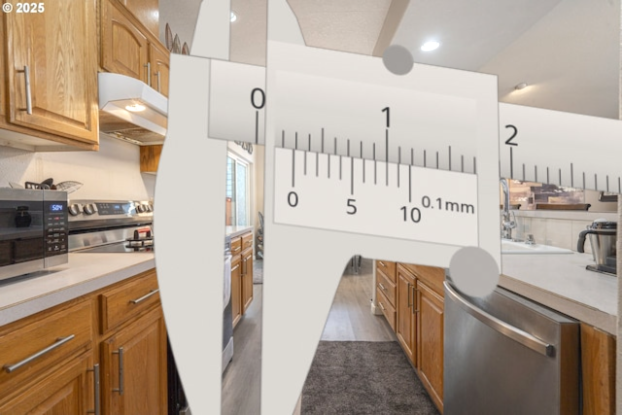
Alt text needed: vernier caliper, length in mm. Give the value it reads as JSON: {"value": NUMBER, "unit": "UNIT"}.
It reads {"value": 2.8, "unit": "mm"}
